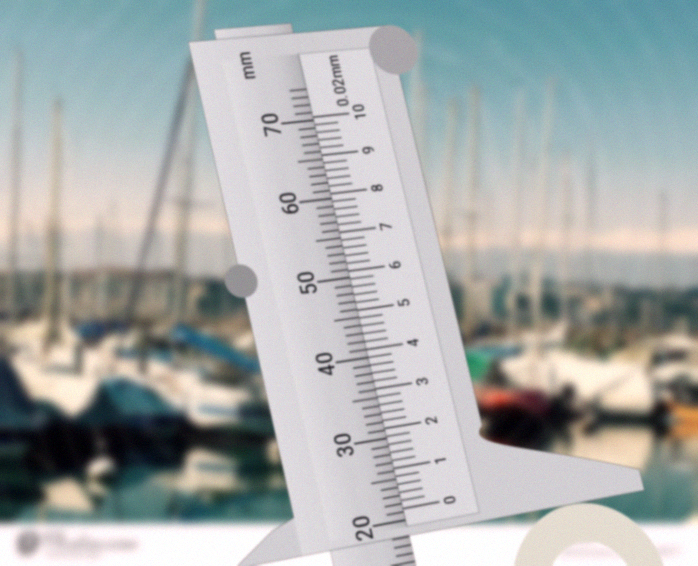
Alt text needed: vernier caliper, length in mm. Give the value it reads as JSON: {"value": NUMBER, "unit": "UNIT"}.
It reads {"value": 21.4, "unit": "mm"}
